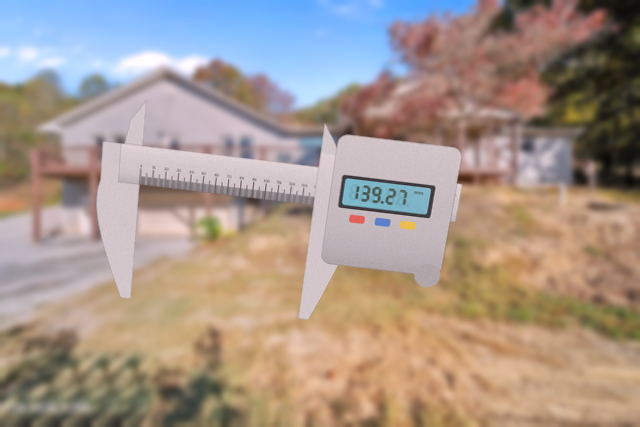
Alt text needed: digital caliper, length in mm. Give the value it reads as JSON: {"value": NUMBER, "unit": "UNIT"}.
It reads {"value": 139.27, "unit": "mm"}
